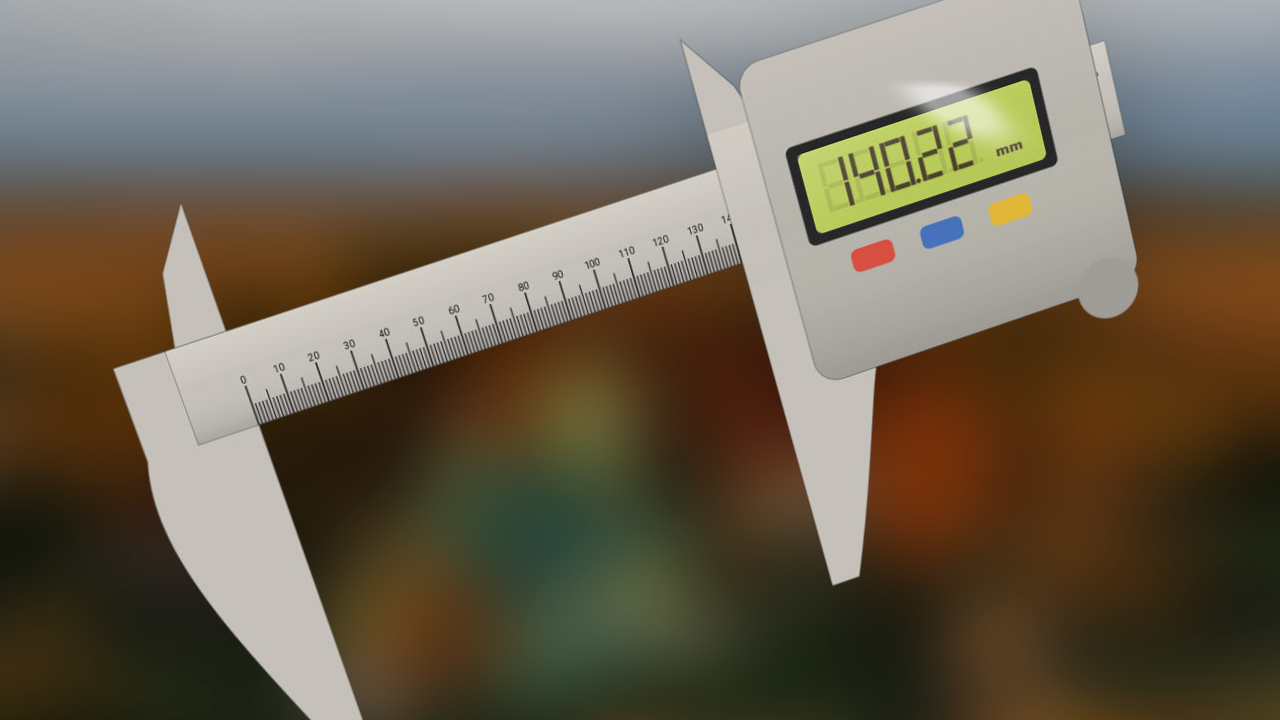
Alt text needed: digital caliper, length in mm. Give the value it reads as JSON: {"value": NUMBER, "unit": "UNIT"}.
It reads {"value": 140.22, "unit": "mm"}
